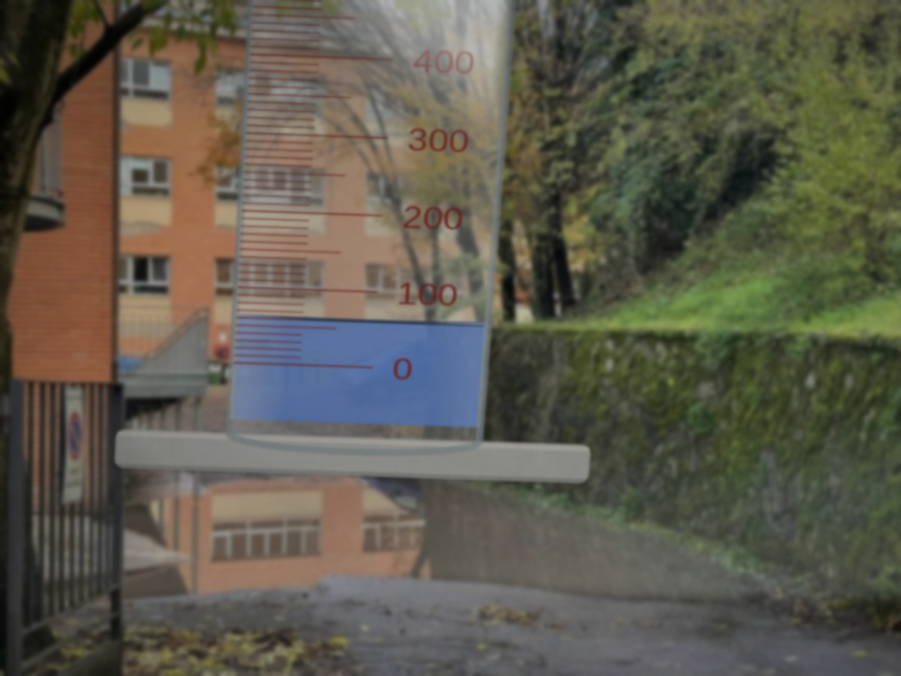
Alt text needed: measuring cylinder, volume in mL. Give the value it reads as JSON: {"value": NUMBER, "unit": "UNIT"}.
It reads {"value": 60, "unit": "mL"}
